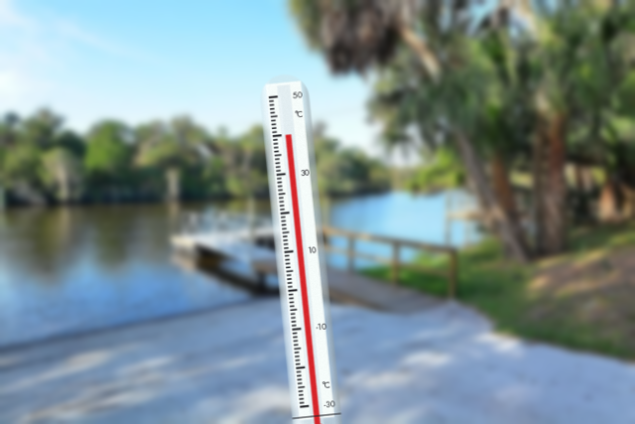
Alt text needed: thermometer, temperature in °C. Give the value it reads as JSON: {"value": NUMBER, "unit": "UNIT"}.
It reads {"value": 40, "unit": "°C"}
